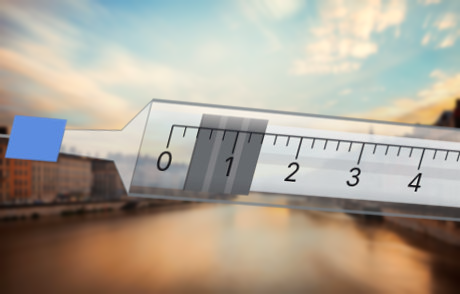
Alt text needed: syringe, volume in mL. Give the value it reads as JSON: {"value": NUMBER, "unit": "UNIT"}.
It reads {"value": 0.4, "unit": "mL"}
